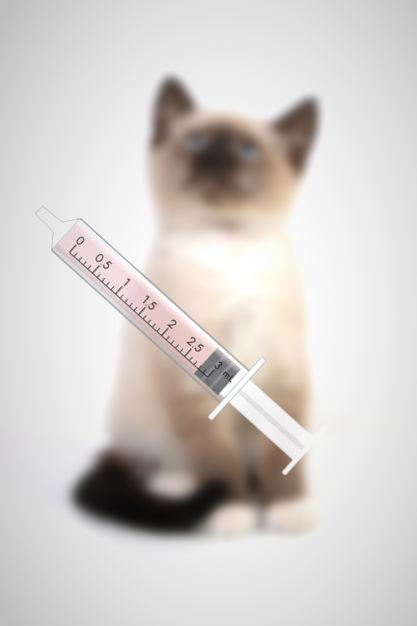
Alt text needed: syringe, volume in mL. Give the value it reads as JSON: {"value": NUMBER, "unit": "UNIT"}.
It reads {"value": 2.8, "unit": "mL"}
